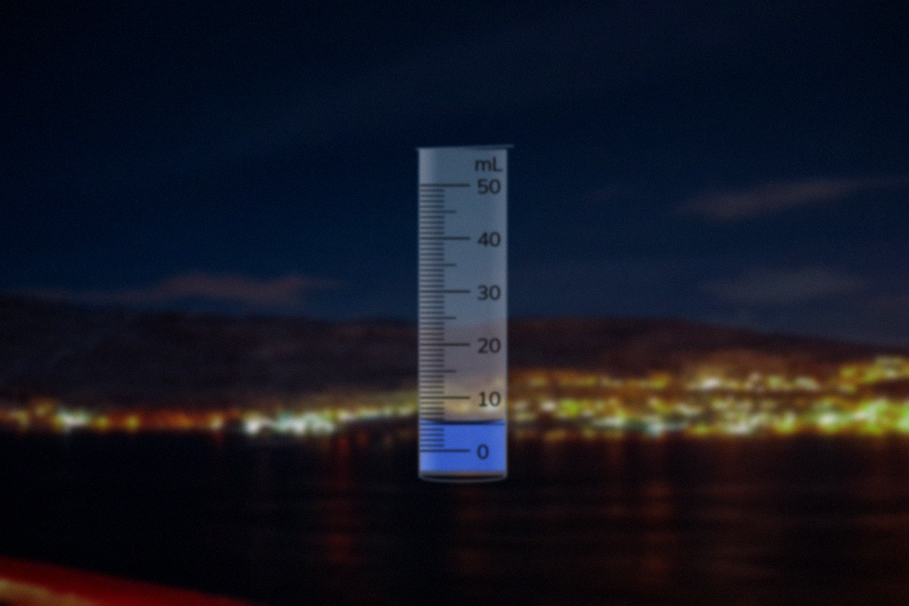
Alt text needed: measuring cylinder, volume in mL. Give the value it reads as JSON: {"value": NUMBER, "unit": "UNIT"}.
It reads {"value": 5, "unit": "mL"}
